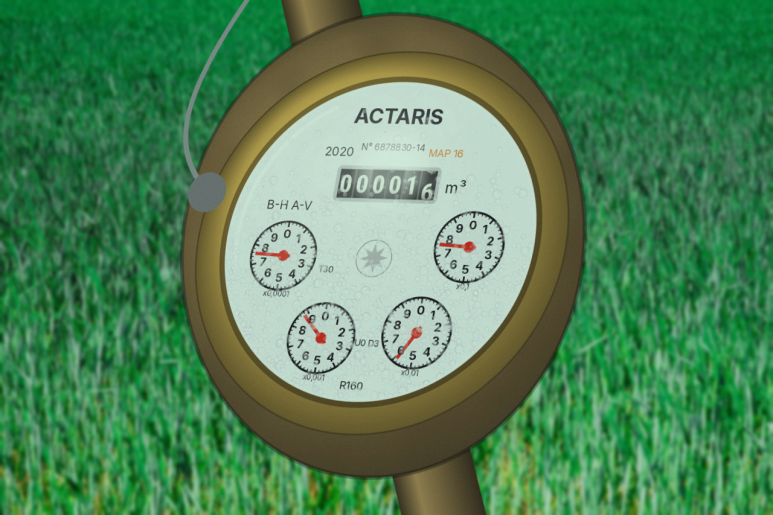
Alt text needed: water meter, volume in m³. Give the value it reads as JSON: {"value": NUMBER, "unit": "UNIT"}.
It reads {"value": 15.7587, "unit": "m³"}
